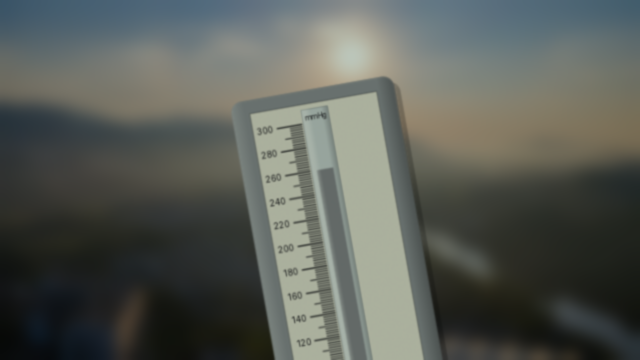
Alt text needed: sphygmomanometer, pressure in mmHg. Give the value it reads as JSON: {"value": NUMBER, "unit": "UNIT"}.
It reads {"value": 260, "unit": "mmHg"}
